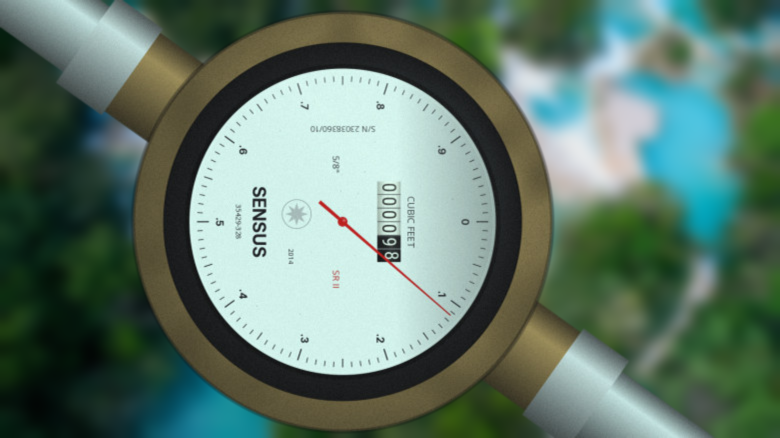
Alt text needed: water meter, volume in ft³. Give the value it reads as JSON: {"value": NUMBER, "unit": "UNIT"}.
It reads {"value": 98.11, "unit": "ft³"}
